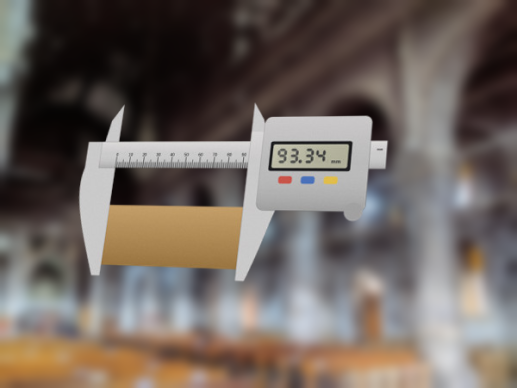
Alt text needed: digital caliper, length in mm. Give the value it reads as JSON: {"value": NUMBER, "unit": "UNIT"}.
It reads {"value": 93.34, "unit": "mm"}
